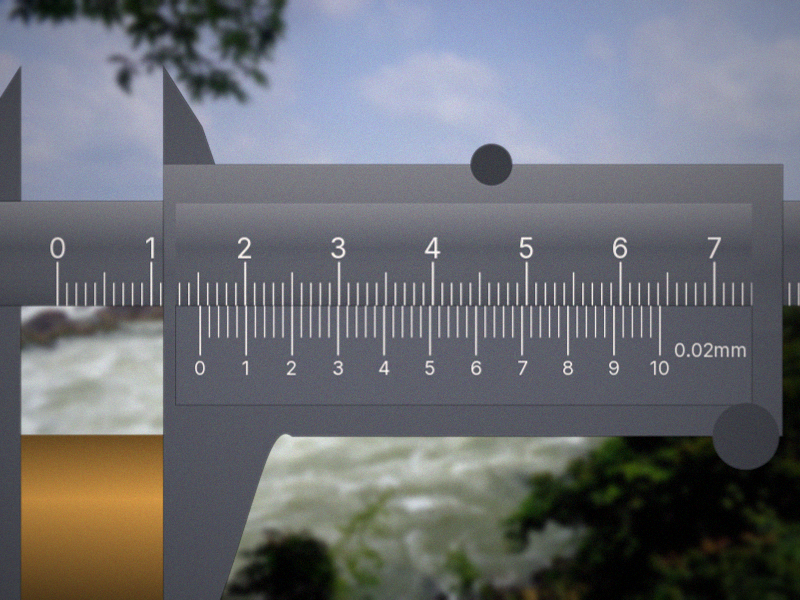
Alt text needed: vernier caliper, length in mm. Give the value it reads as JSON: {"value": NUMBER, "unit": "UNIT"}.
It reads {"value": 15.2, "unit": "mm"}
